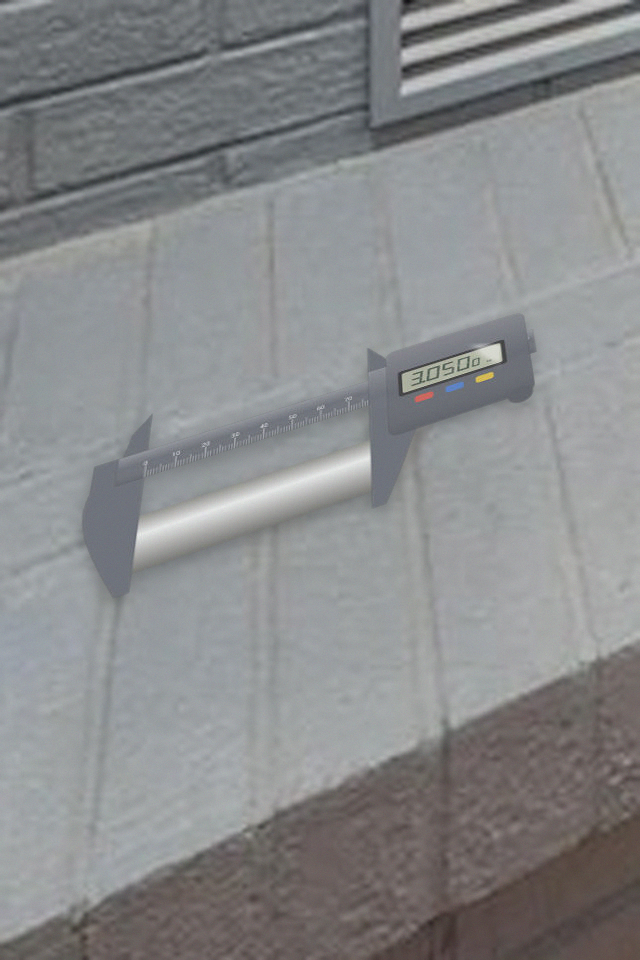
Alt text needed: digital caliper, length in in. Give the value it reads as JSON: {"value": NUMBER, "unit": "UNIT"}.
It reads {"value": 3.0500, "unit": "in"}
